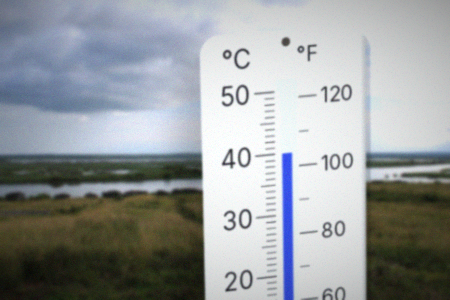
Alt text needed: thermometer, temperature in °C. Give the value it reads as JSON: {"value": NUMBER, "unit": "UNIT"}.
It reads {"value": 40, "unit": "°C"}
